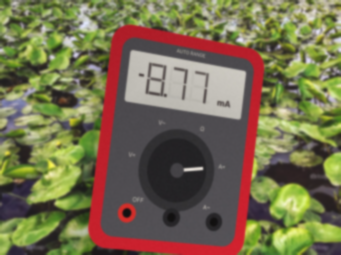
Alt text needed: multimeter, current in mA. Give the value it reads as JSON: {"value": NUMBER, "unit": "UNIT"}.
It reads {"value": -8.77, "unit": "mA"}
